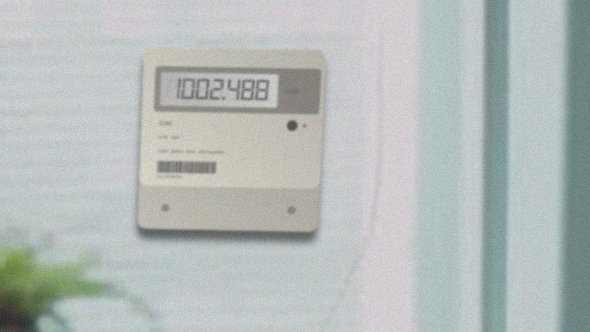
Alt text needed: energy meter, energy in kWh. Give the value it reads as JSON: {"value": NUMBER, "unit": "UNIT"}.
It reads {"value": 1002.488, "unit": "kWh"}
